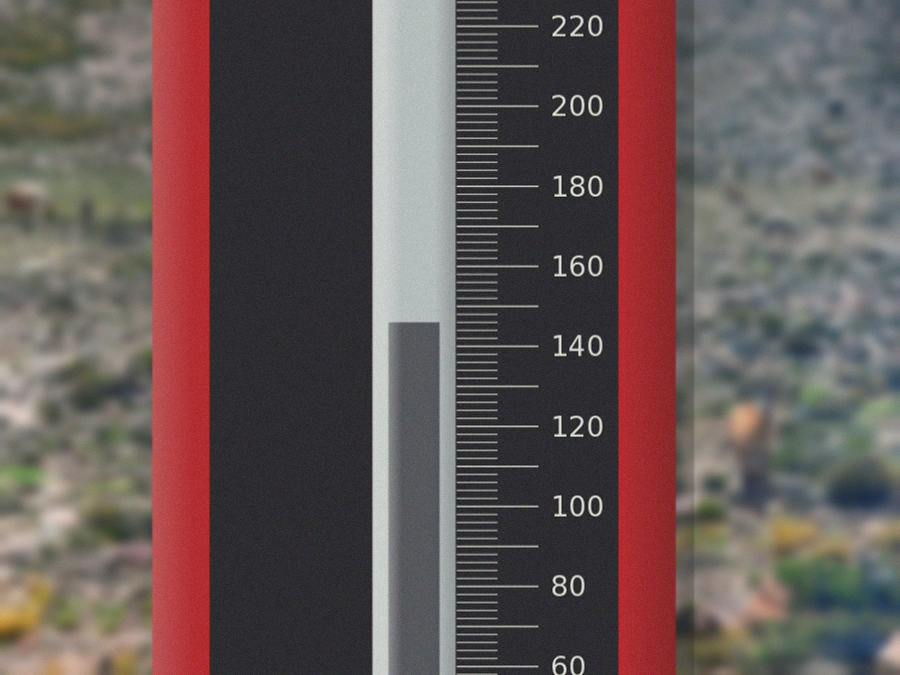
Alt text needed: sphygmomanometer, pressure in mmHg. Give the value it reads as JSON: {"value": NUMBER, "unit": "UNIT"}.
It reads {"value": 146, "unit": "mmHg"}
